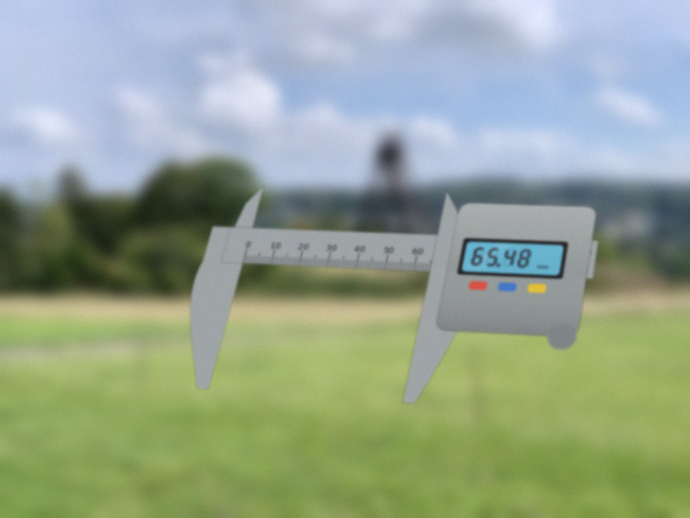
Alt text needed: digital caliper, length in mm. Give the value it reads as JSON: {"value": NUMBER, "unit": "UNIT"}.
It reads {"value": 65.48, "unit": "mm"}
